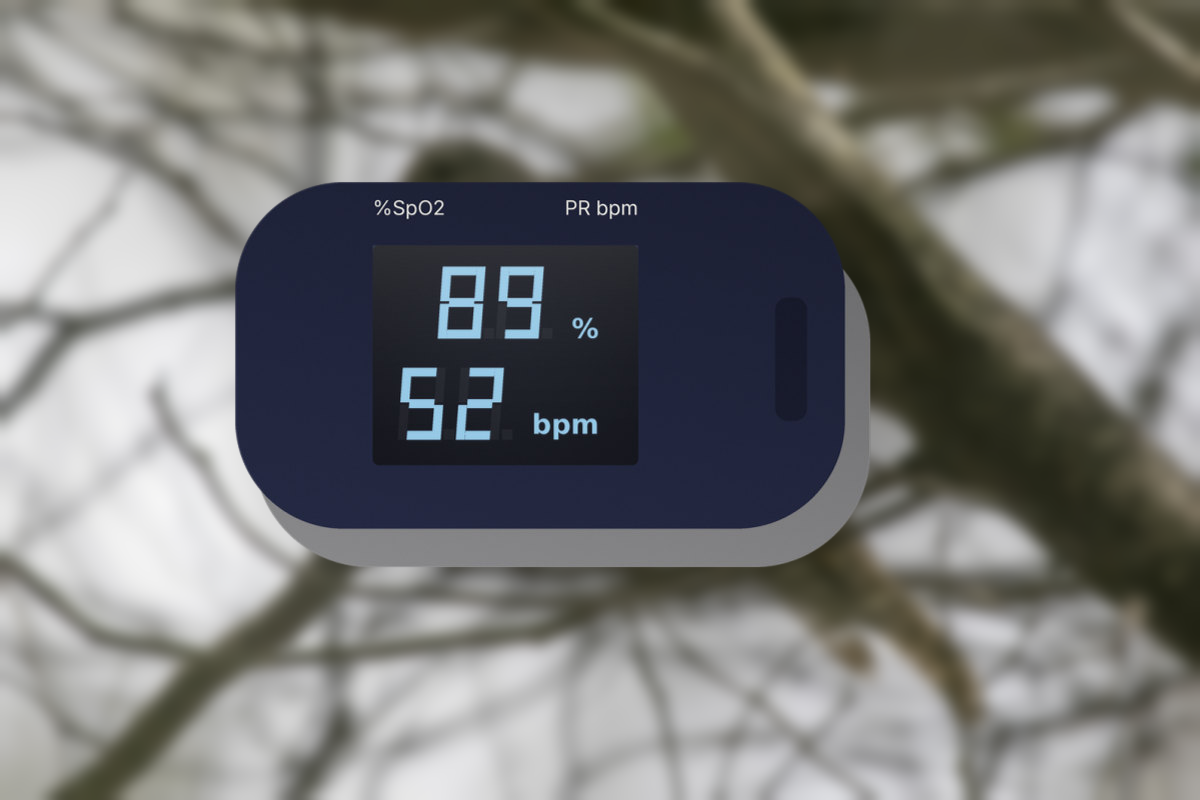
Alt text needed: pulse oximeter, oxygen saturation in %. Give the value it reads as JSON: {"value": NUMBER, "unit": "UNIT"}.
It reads {"value": 89, "unit": "%"}
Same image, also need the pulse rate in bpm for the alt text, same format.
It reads {"value": 52, "unit": "bpm"}
